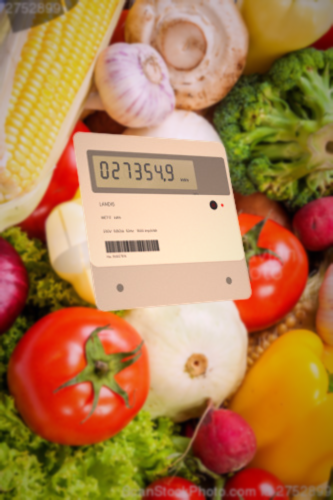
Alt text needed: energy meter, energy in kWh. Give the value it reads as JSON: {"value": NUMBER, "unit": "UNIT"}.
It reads {"value": 27354.9, "unit": "kWh"}
